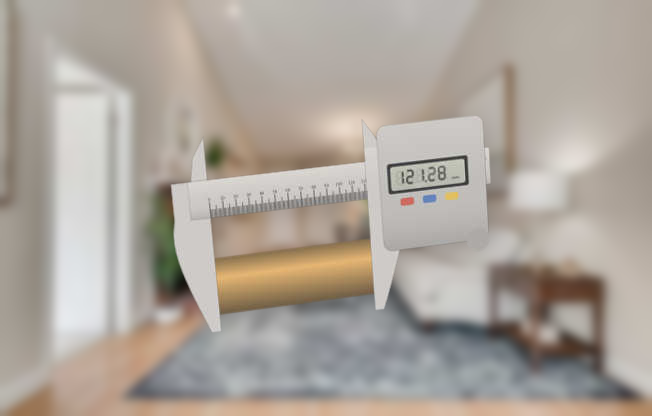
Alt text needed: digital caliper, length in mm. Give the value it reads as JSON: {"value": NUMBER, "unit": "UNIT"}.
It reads {"value": 121.28, "unit": "mm"}
